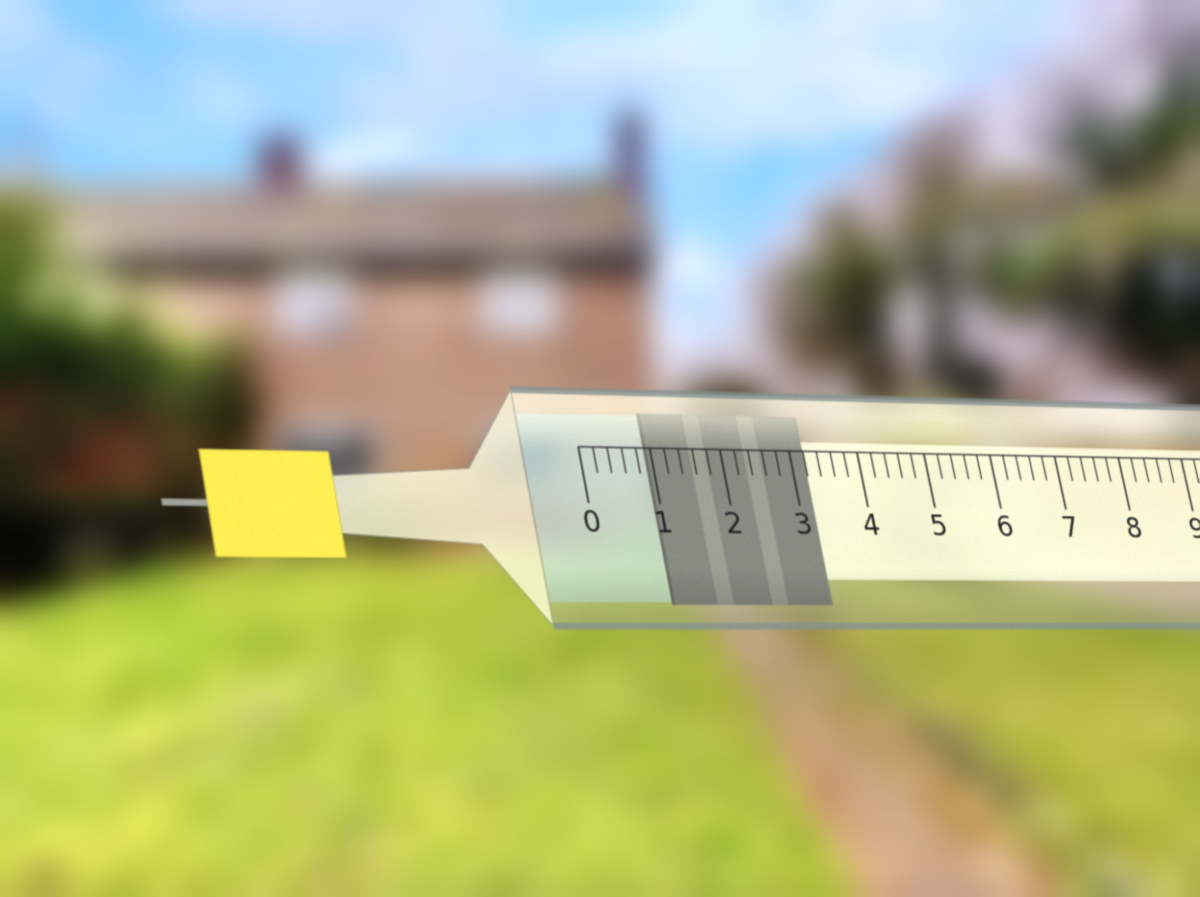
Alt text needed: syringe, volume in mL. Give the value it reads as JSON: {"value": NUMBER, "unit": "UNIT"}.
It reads {"value": 0.9, "unit": "mL"}
